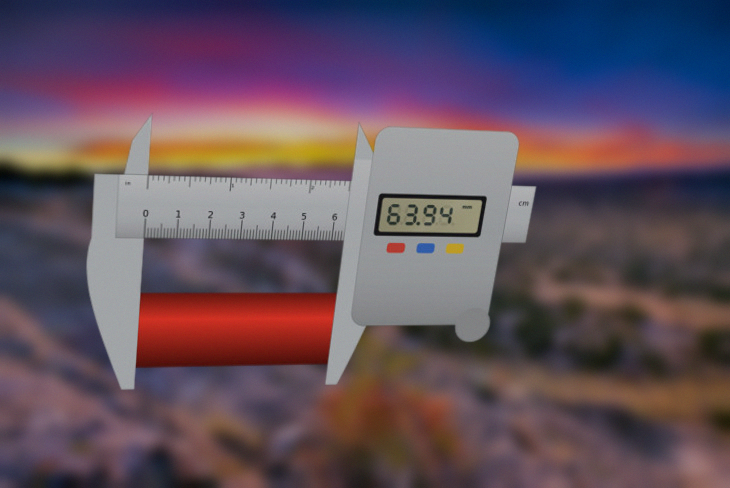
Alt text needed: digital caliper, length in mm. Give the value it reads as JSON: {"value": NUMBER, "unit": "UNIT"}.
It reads {"value": 63.94, "unit": "mm"}
